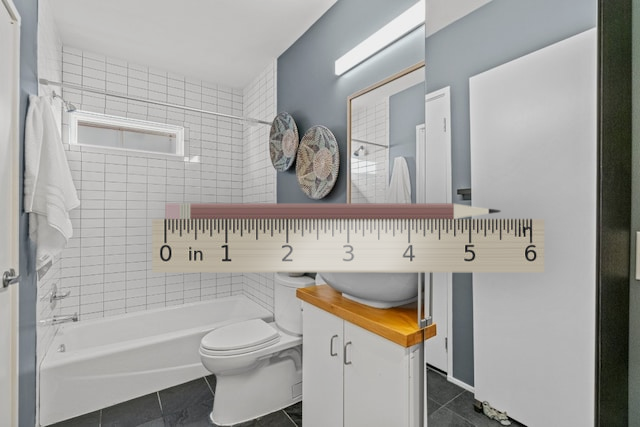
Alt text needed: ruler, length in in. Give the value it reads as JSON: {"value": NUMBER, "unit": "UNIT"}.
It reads {"value": 5.5, "unit": "in"}
